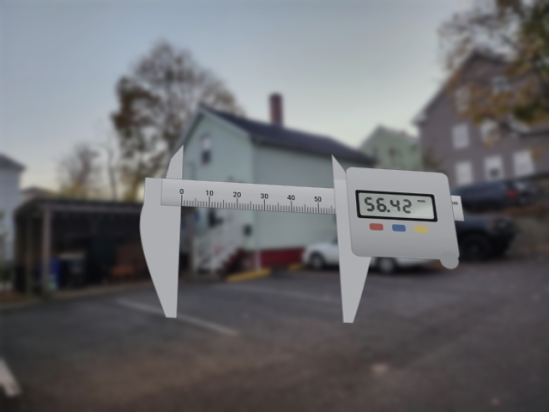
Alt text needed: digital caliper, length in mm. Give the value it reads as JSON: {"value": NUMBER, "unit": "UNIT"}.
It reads {"value": 56.42, "unit": "mm"}
